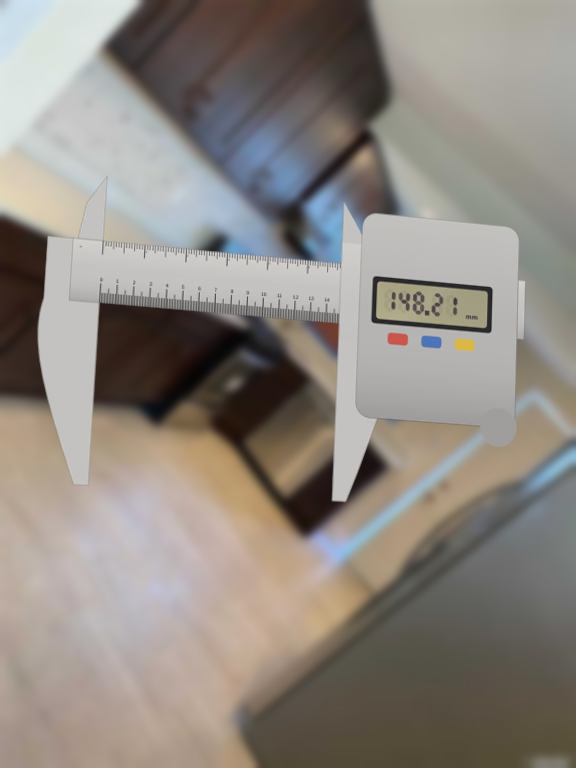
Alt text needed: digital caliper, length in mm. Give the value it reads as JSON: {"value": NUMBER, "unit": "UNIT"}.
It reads {"value": 148.21, "unit": "mm"}
